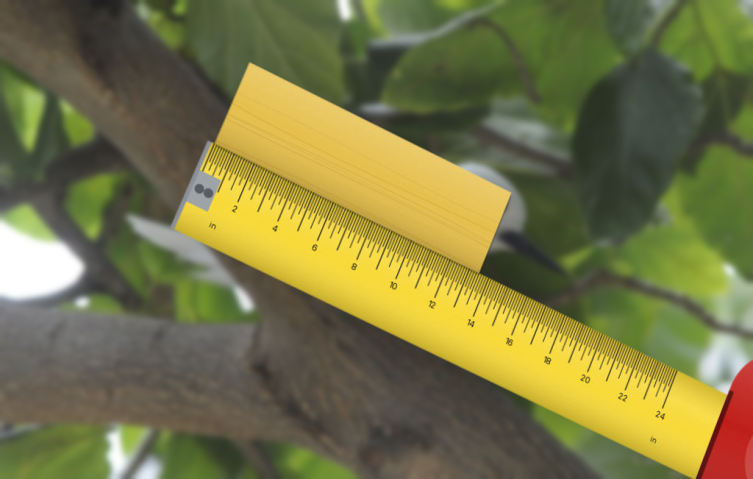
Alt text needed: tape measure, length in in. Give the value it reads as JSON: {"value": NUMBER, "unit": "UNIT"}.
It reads {"value": 13.5, "unit": "in"}
